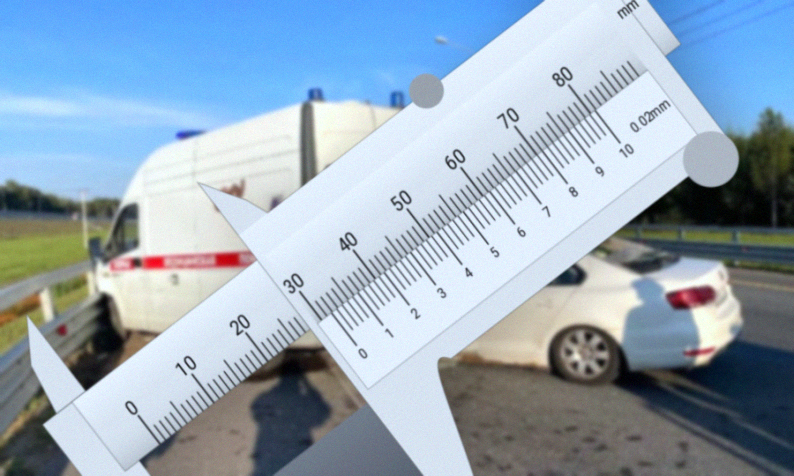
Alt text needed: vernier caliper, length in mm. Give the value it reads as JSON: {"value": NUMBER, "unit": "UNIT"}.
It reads {"value": 31.8, "unit": "mm"}
